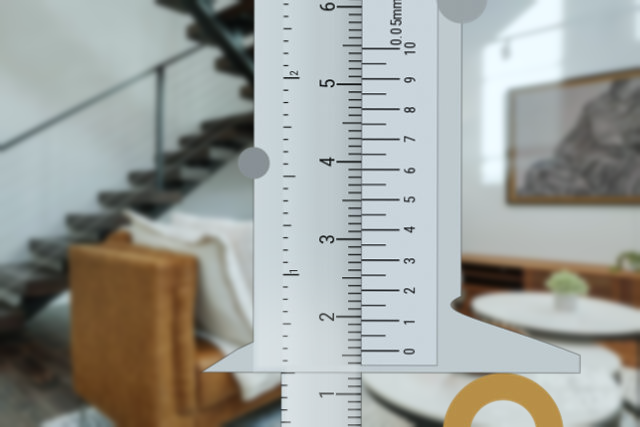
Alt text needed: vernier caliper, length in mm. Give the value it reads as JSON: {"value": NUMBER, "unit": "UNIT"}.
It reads {"value": 15.6, "unit": "mm"}
